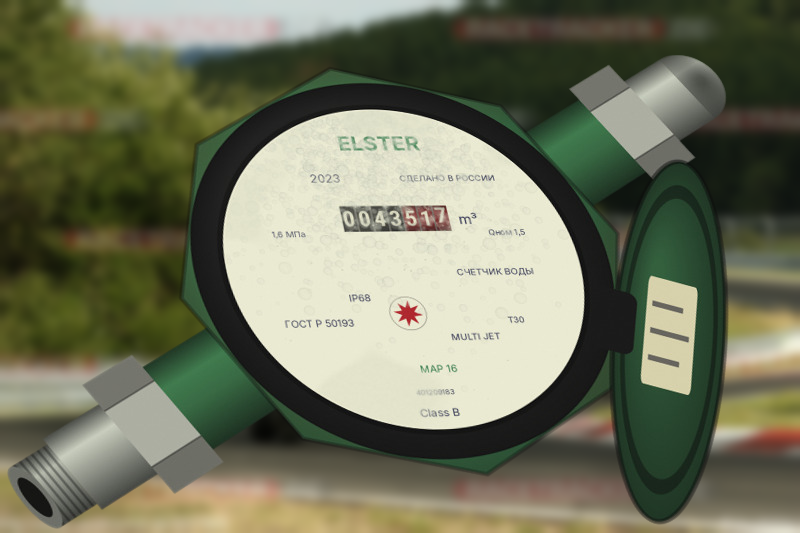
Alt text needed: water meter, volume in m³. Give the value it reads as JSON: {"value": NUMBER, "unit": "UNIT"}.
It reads {"value": 43.517, "unit": "m³"}
